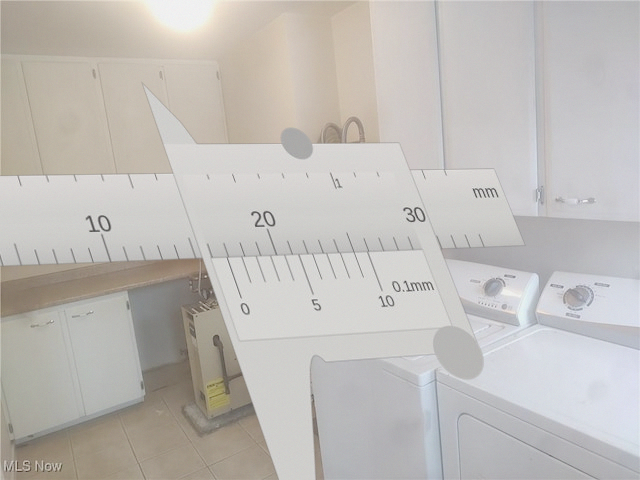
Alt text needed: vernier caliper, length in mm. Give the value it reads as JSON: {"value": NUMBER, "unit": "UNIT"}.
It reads {"value": 16.9, "unit": "mm"}
